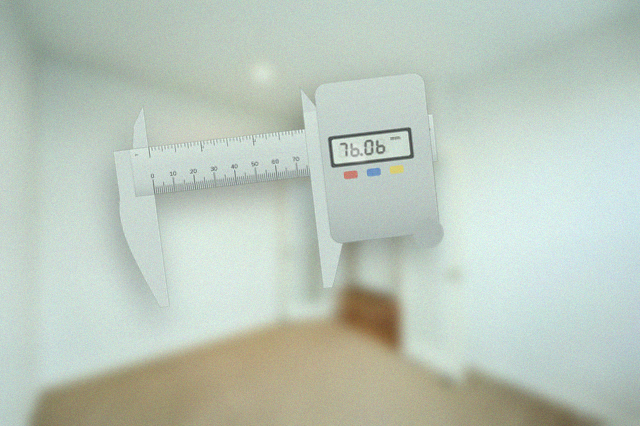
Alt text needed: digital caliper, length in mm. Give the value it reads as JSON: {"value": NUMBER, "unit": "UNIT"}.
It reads {"value": 76.06, "unit": "mm"}
